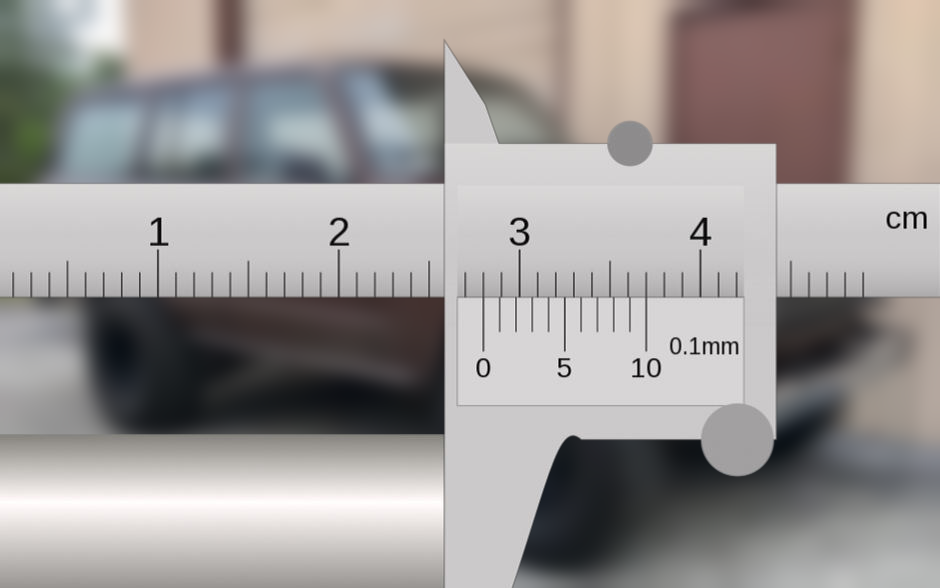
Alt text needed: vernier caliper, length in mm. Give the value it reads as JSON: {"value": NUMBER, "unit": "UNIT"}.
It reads {"value": 28.0, "unit": "mm"}
